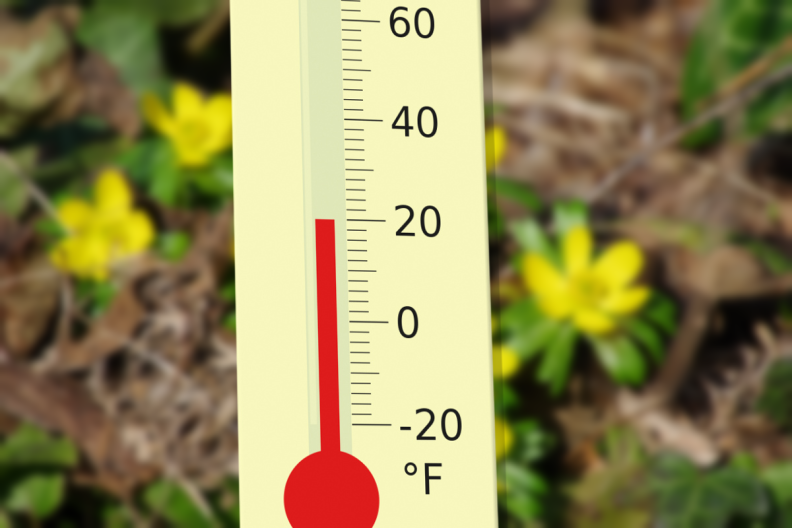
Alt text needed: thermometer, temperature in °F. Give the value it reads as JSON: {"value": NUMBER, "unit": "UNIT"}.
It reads {"value": 20, "unit": "°F"}
